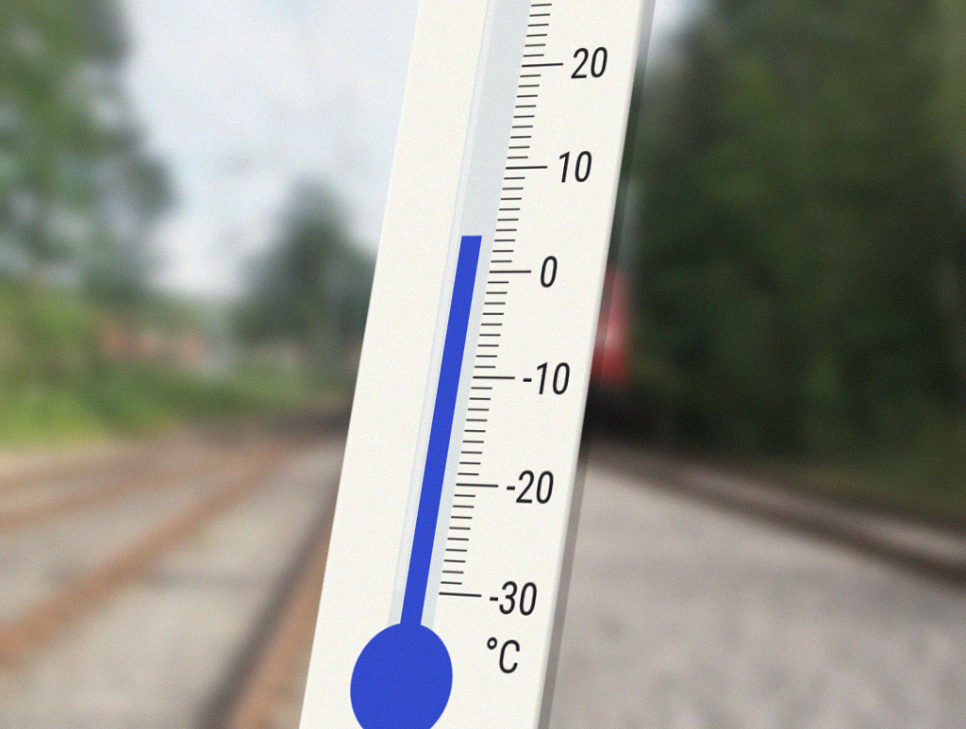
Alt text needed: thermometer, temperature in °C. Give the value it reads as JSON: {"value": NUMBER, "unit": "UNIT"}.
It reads {"value": 3.5, "unit": "°C"}
